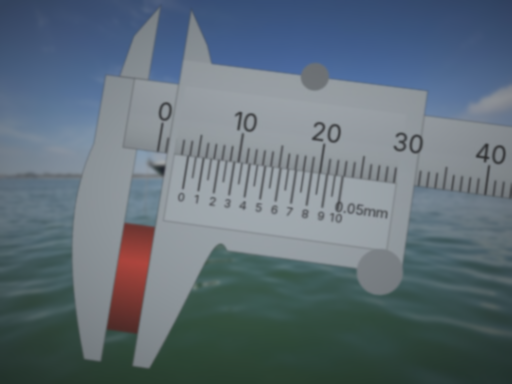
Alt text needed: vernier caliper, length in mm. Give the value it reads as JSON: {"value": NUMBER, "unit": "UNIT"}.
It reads {"value": 3.8, "unit": "mm"}
